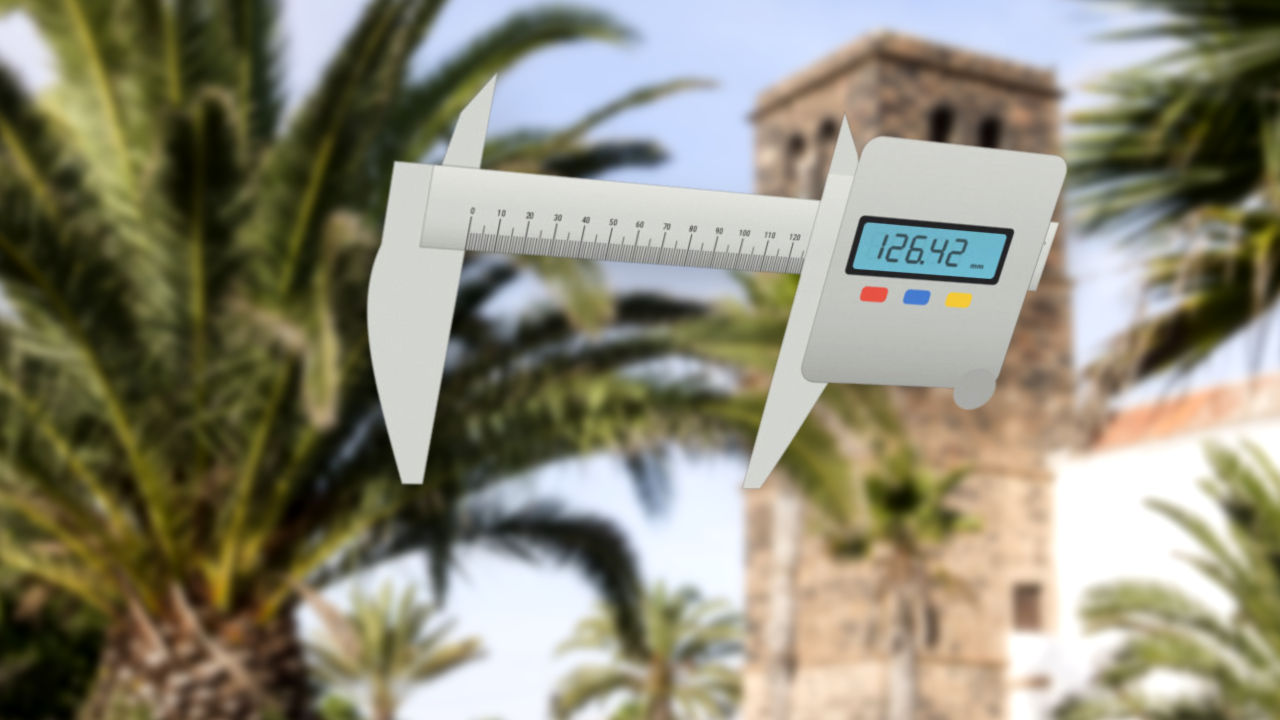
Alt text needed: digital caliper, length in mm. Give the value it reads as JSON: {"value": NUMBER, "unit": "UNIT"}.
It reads {"value": 126.42, "unit": "mm"}
